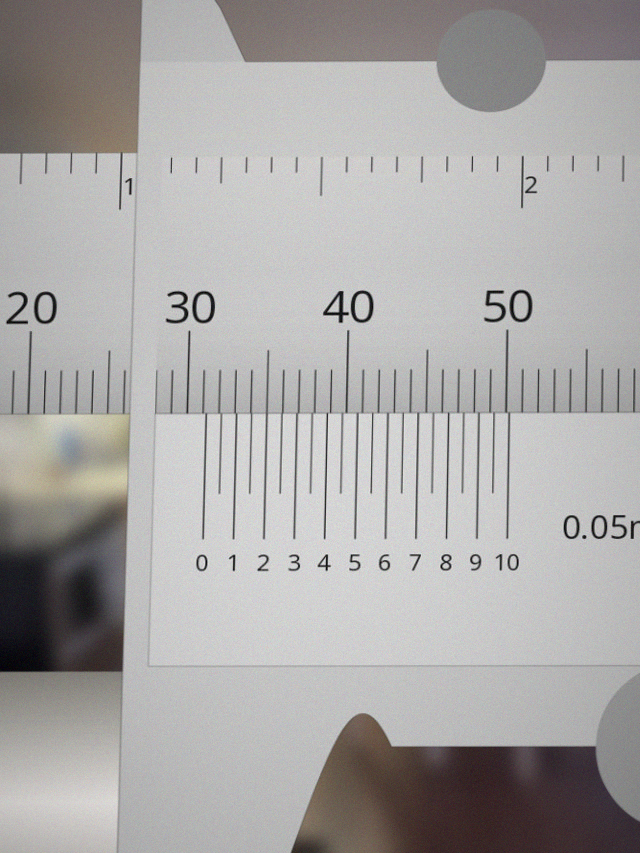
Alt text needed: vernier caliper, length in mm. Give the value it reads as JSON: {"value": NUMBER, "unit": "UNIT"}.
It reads {"value": 31.2, "unit": "mm"}
